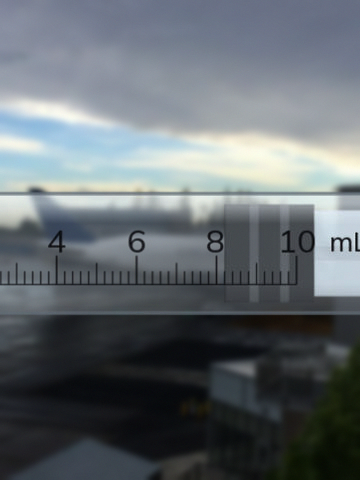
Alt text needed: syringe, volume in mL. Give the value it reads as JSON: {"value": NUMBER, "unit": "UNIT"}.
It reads {"value": 8.2, "unit": "mL"}
